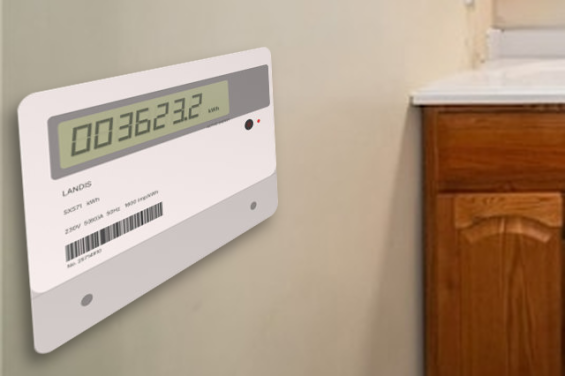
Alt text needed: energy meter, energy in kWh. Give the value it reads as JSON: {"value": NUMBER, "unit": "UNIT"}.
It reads {"value": 3623.2, "unit": "kWh"}
